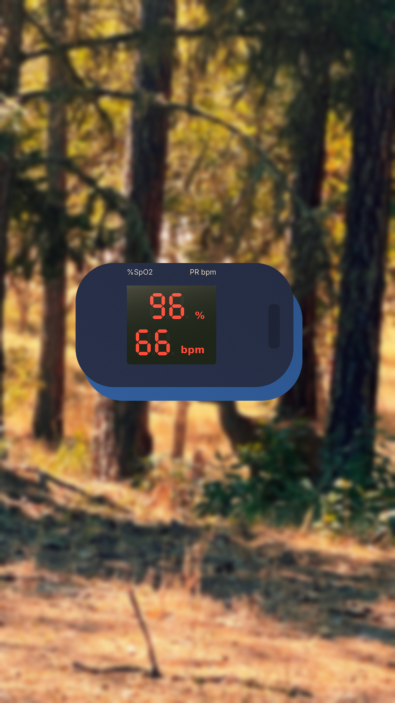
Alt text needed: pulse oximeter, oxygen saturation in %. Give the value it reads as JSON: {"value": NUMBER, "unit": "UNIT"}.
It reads {"value": 96, "unit": "%"}
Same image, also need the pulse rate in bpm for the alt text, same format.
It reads {"value": 66, "unit": "bpm"}
